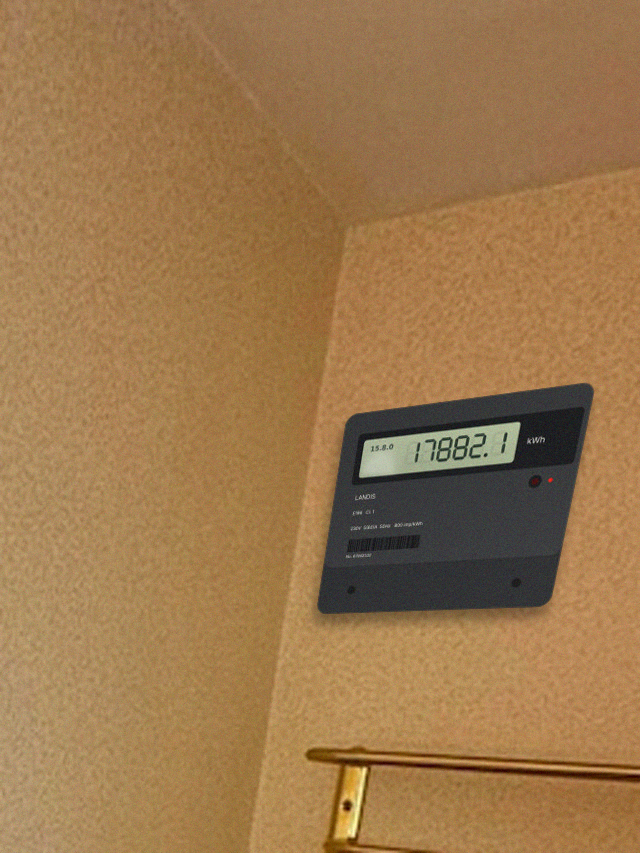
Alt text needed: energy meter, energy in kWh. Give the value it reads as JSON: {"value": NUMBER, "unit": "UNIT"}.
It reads {"value": 17882.1, "unit": "kWh"}
